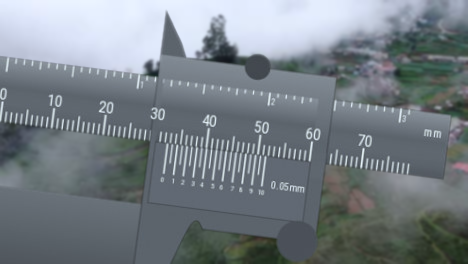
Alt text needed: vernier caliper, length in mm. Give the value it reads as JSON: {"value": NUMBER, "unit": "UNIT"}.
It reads {"value": 32.5, "unit": "mm"}
